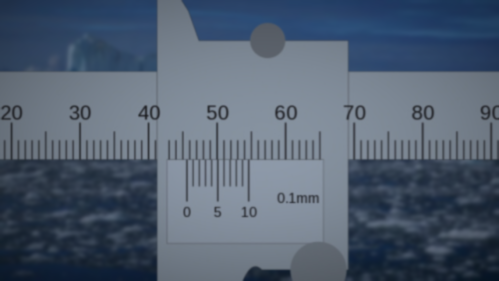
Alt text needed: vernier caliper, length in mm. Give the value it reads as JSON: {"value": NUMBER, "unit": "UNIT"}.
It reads {"value": 45.6, "unit": "mm"}
